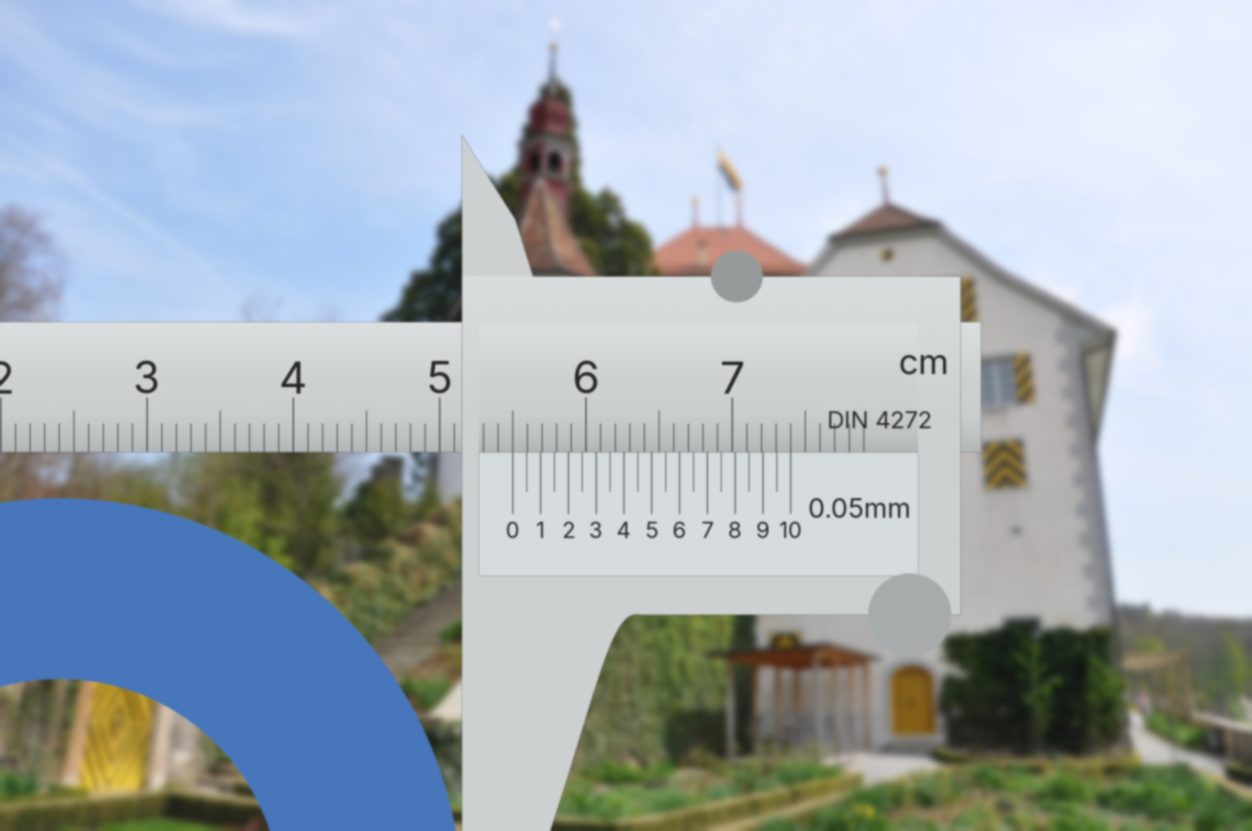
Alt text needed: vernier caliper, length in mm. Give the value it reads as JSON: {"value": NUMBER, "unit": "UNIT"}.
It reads {"value": 55.0, "unit": "mm"}
